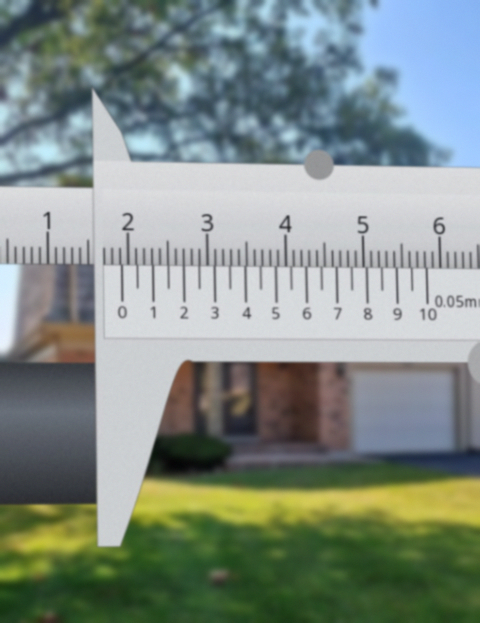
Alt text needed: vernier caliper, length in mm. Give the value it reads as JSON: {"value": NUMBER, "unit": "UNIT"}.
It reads {"value": 19.2, "unit": "mm"}
